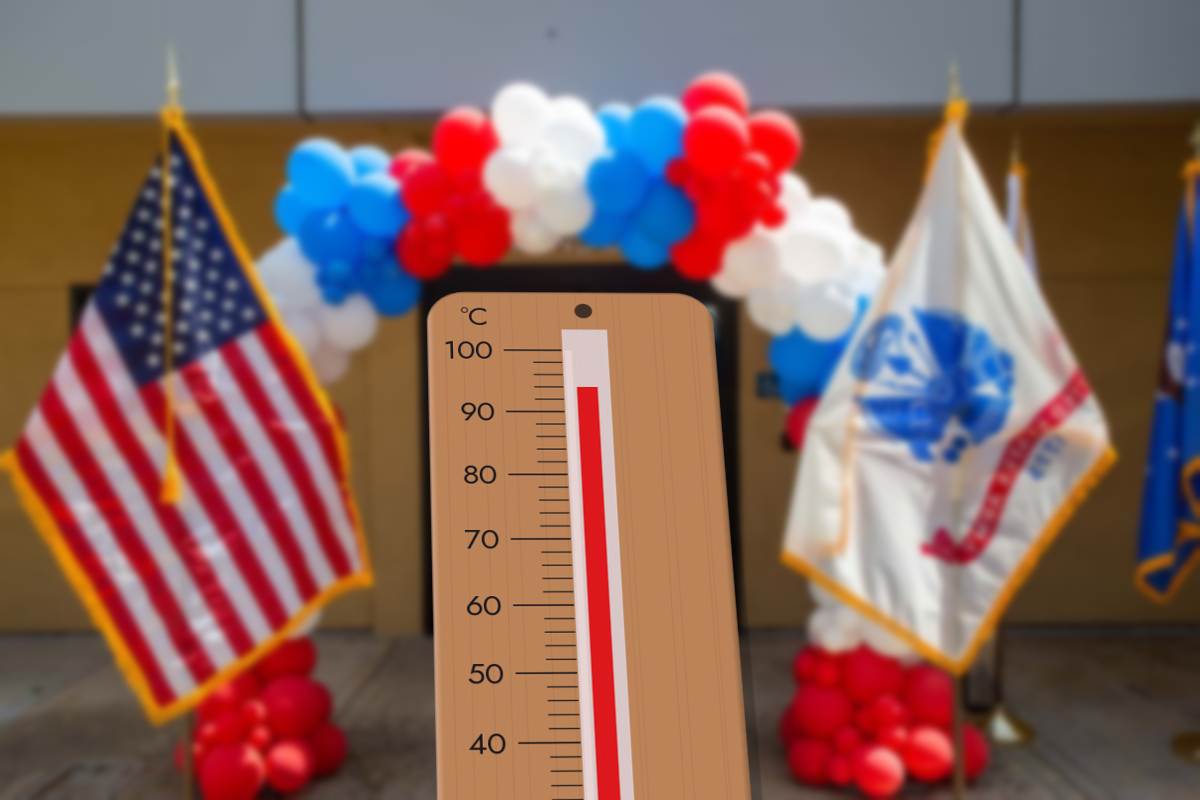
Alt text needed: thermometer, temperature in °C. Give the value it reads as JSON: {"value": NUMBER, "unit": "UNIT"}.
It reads {"value": 94, "unit": "°C"}
